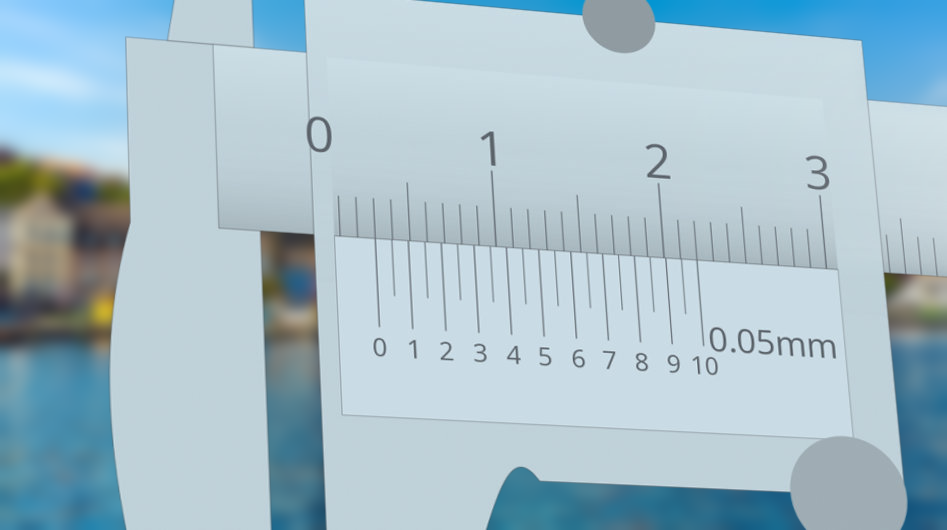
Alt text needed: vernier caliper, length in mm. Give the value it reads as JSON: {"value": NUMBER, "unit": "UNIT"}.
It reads {"value": 3.0, "unit": "mm"}
